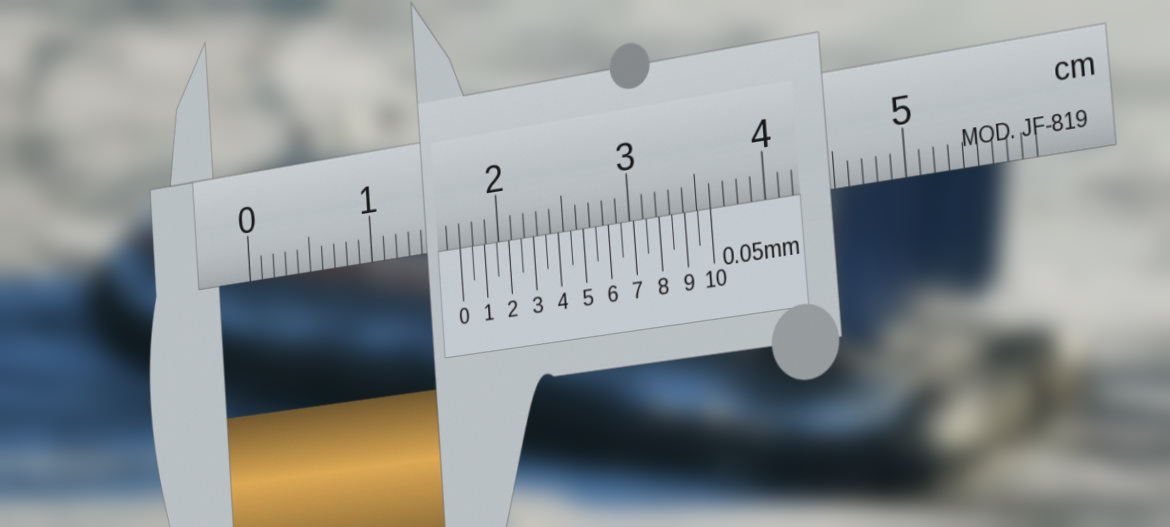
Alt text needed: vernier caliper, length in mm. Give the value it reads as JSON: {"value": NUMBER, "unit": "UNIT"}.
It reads {"value": 17.0, "unit": "mm"}
